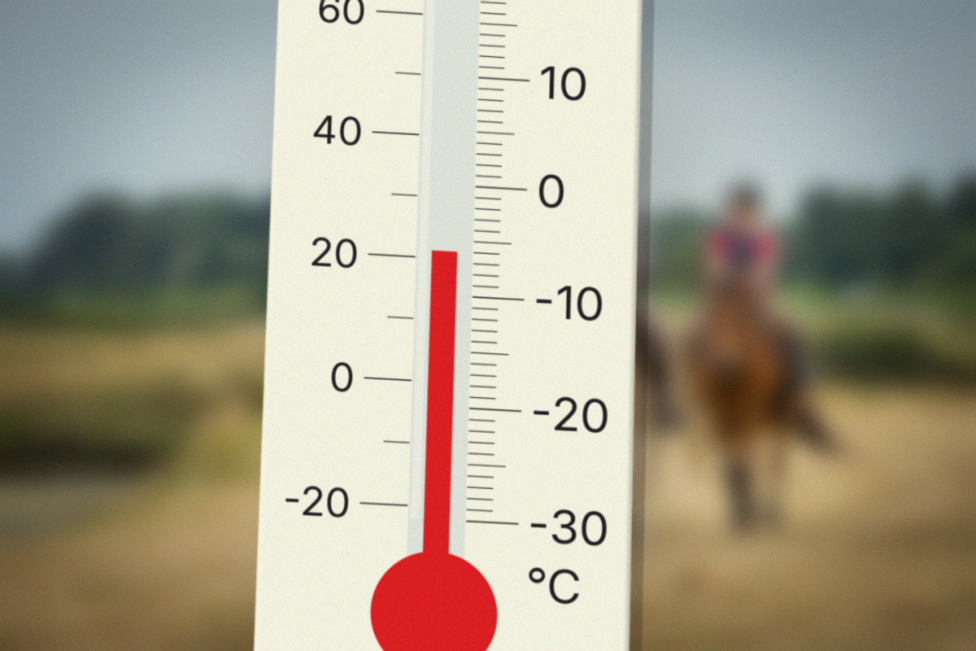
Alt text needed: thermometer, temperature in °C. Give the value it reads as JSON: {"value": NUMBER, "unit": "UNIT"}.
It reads {"value": -6, "unit": "°C"}
